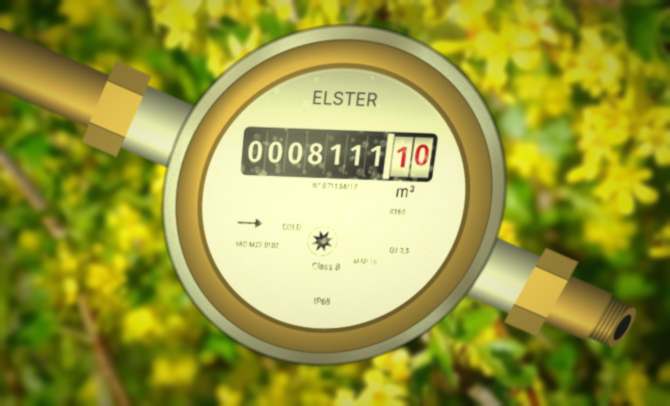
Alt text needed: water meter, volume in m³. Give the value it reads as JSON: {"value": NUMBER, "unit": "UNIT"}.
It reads {"value": 8111.10, "unit": "m³"}
